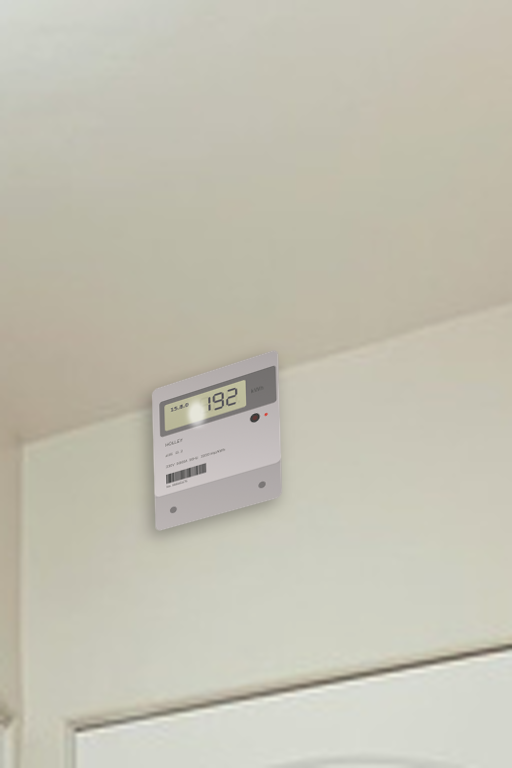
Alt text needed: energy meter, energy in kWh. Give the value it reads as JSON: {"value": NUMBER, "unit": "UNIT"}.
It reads {"value": 192, "unit": "kWh"}
